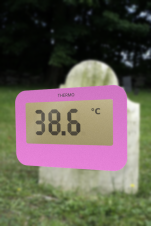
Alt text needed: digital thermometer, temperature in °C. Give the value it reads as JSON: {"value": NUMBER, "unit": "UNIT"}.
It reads {"value": 38.6, "unit": "°C"}
